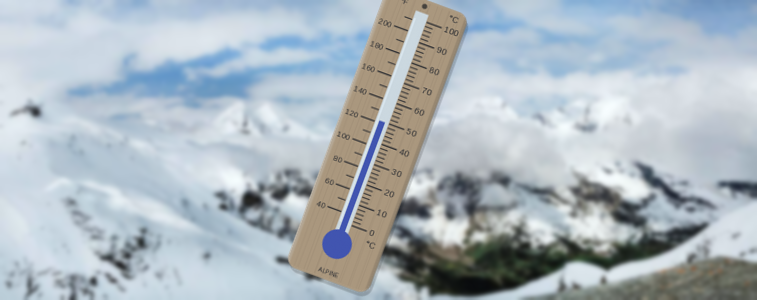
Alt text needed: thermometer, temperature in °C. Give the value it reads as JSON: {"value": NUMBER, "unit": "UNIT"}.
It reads {"value": 50, "unit": "°C"}
